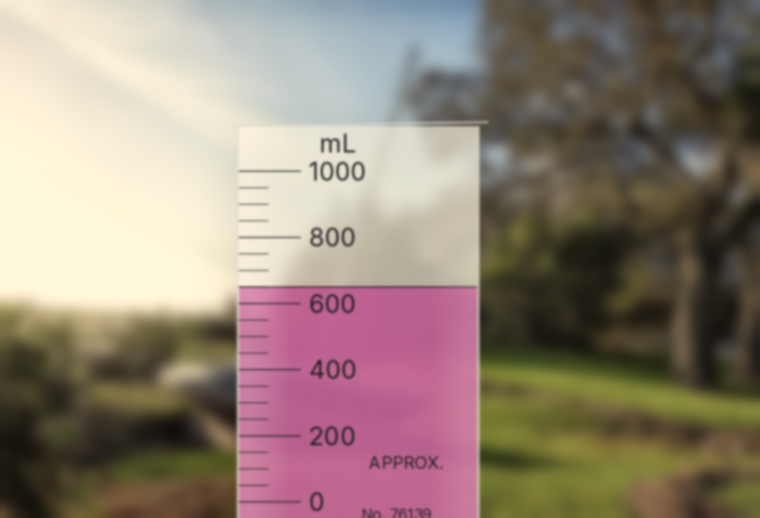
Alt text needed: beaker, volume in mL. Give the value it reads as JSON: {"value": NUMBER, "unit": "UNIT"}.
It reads {"value": 650, "unit": "mL"}
